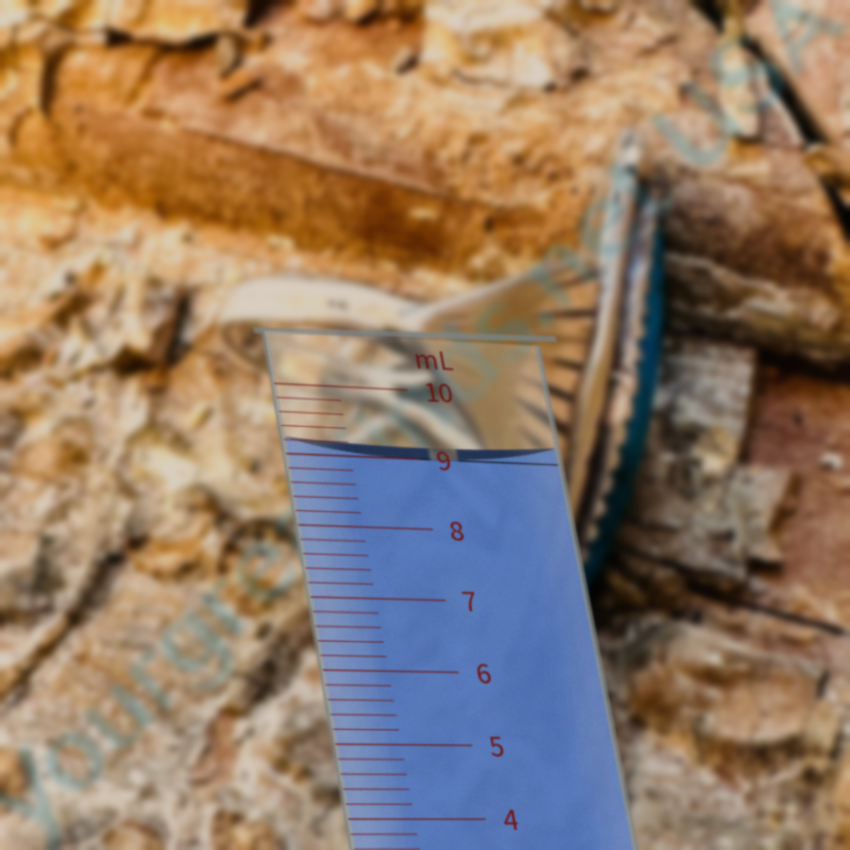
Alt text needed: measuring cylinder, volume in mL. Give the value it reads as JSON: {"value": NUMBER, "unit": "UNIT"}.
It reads {"value": 9, "unit": "mL"}
